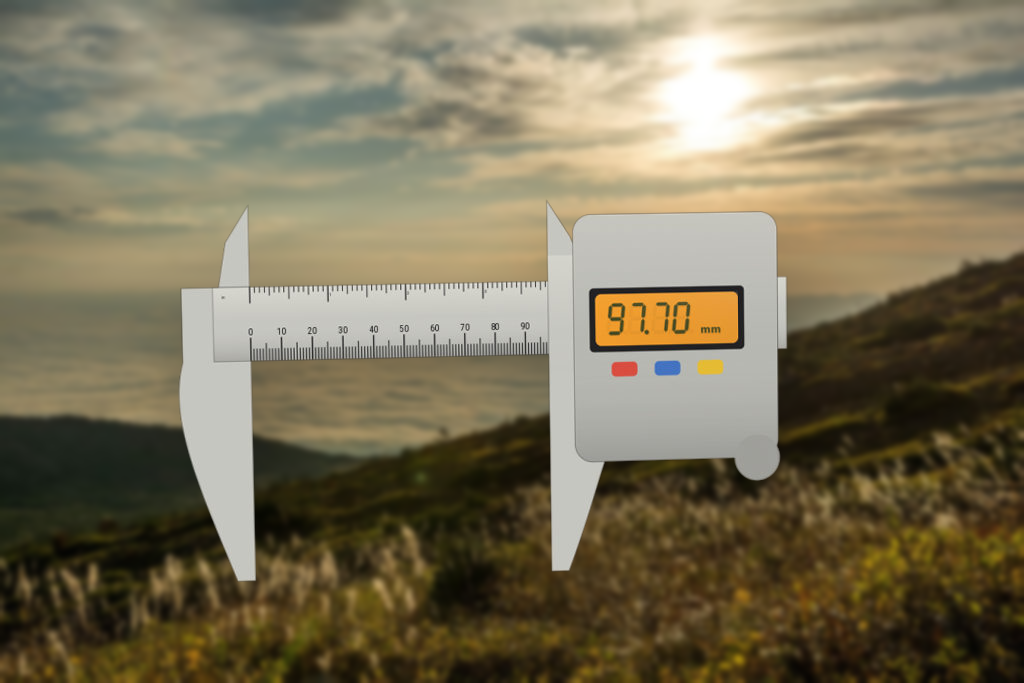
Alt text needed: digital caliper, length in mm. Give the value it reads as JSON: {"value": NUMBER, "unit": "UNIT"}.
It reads {"value": 97.70, "unit": "mm"}
